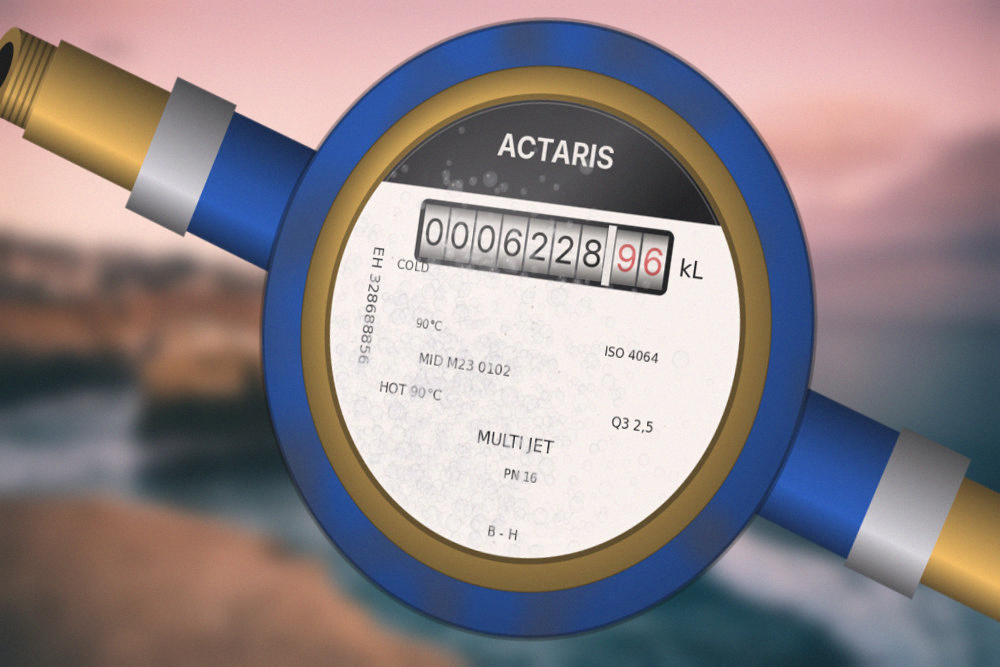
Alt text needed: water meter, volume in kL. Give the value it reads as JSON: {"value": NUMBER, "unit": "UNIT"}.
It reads {"value": 6228.96, "unit": "kL"}
